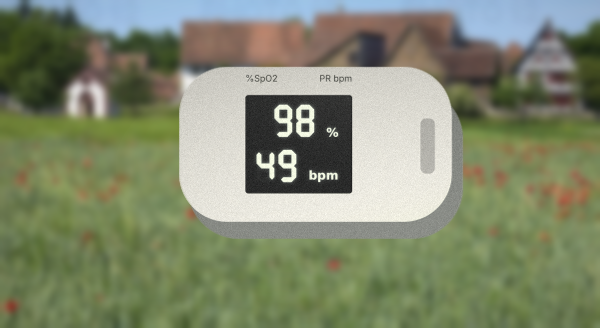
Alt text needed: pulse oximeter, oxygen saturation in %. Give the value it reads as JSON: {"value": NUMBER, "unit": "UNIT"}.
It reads {"value": 98, "unit": "%"}
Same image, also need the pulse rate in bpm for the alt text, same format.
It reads {"value": 49, "unit": "bpm"}
